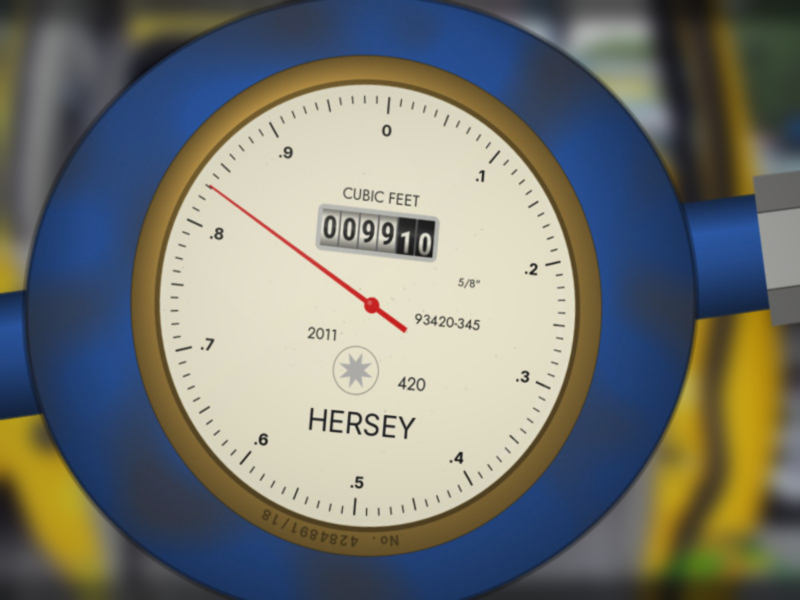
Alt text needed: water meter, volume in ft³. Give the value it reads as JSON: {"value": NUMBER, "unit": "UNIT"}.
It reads {"value": 9909.83, "unit": "ft³"}
